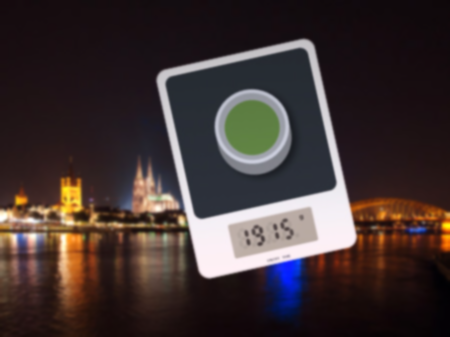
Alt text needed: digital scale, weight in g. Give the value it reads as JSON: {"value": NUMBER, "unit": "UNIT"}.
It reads {"value": 1915, "unit": "g"}
